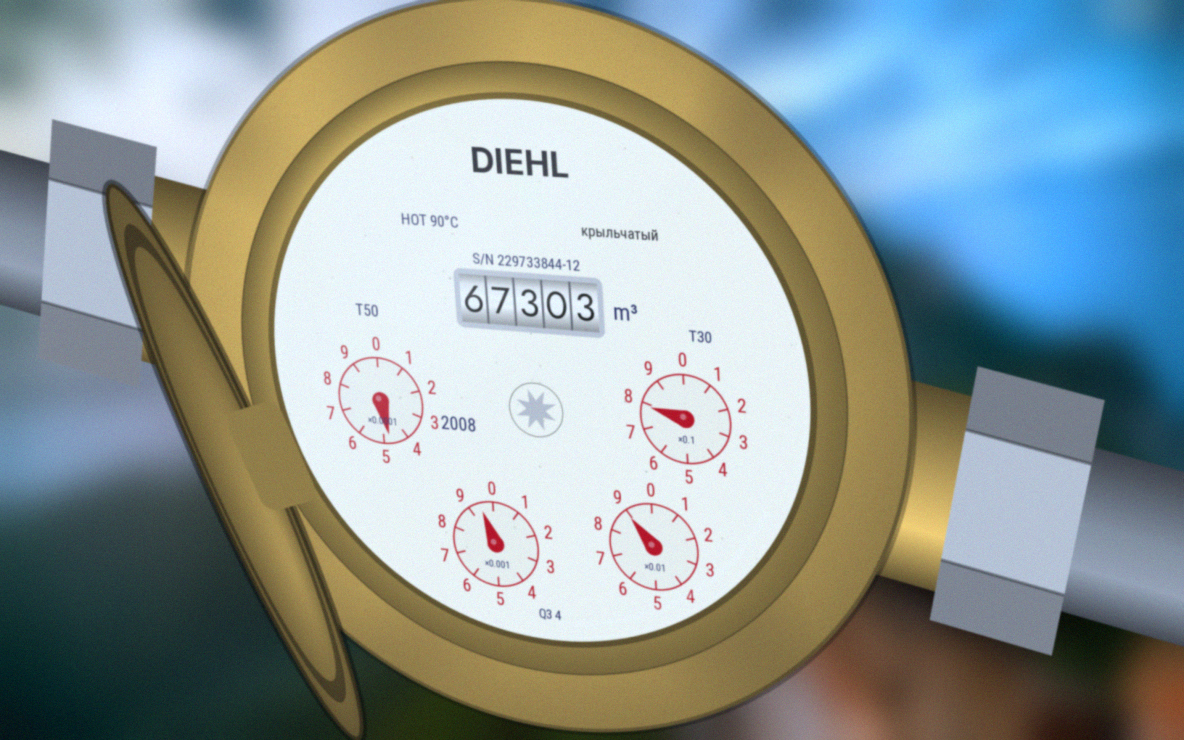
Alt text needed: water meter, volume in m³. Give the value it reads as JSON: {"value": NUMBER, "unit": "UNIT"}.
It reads {"value": 67303.7894, "unit": "m³"}
